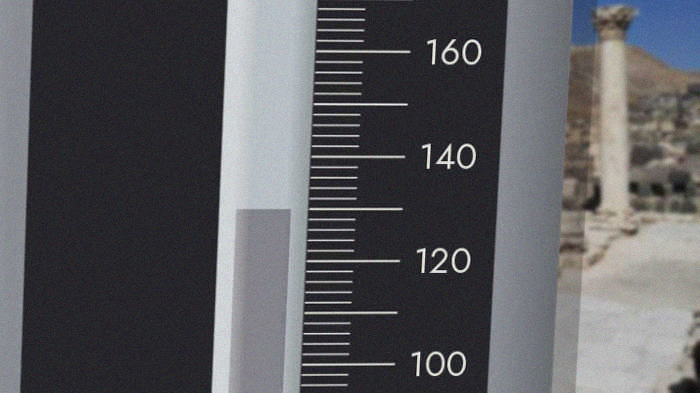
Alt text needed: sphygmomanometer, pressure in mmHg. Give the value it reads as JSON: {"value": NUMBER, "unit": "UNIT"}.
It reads {"value": 130, "unit": "mmHg"}
